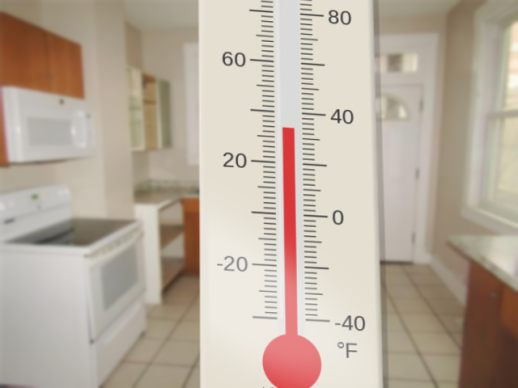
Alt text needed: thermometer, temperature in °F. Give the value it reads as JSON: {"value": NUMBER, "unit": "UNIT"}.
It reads {"value": 34, "unit": "°F"}
